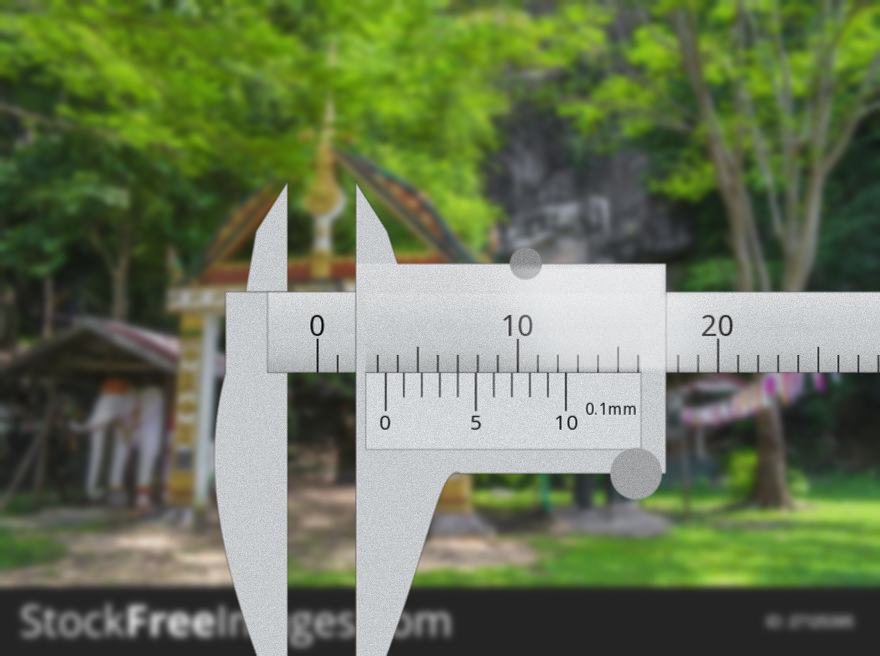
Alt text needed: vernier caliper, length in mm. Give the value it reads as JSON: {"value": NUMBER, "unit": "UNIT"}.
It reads {"value": 3.4, "unit": "mm"}
